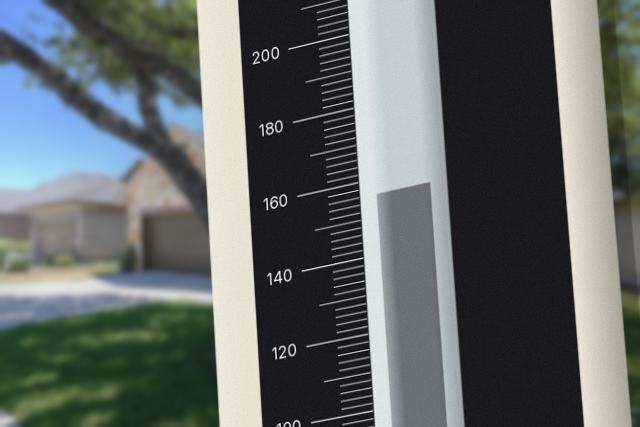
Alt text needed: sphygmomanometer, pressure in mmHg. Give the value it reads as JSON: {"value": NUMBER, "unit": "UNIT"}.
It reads {"value": 156, "unit": "mmHg"}
